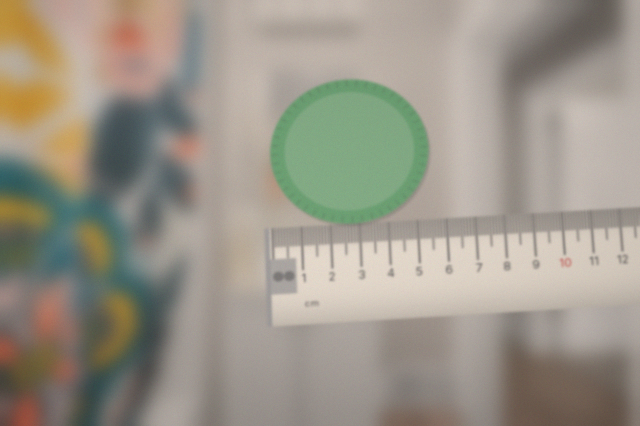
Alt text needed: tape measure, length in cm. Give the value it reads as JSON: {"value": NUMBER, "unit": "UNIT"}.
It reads {"value": 5.5, "unit": "cm"}
